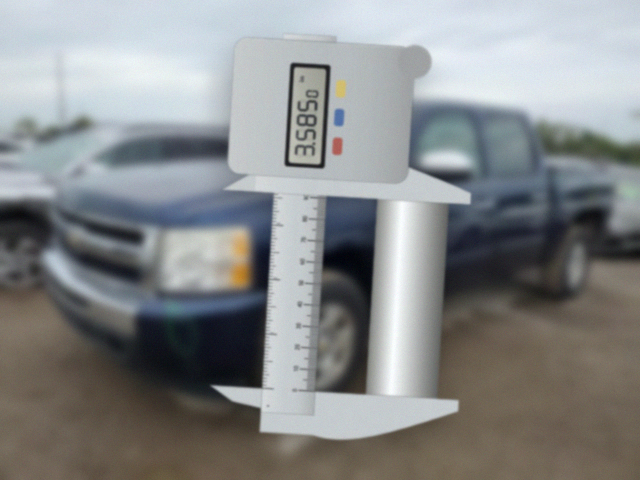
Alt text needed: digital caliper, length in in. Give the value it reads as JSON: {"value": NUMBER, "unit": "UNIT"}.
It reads {"value": 3.5850, "unit": "in"}
